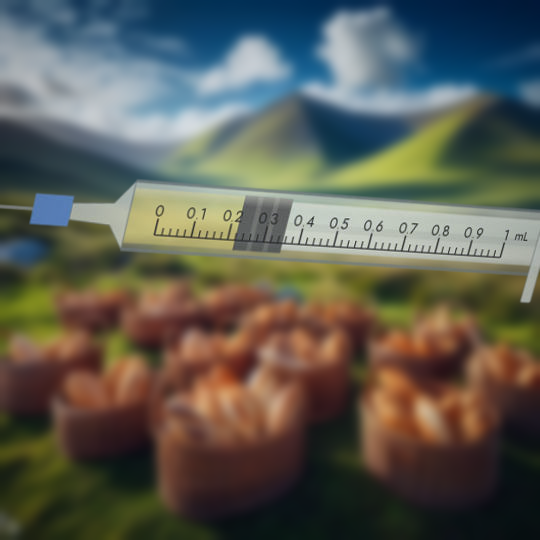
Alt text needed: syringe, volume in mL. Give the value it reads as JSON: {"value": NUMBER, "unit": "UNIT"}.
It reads {"value": 0.22, "unit": "mL"}
